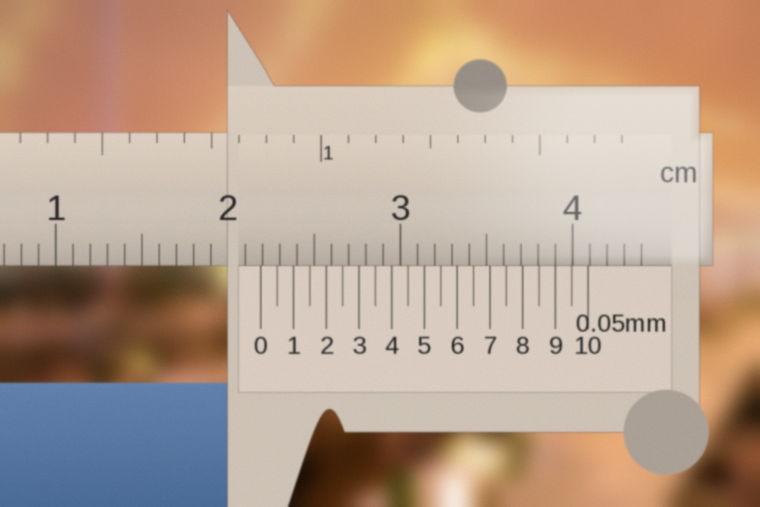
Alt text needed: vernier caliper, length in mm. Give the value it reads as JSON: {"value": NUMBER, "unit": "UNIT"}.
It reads {"value": 21.9, "unit": "mm"}
